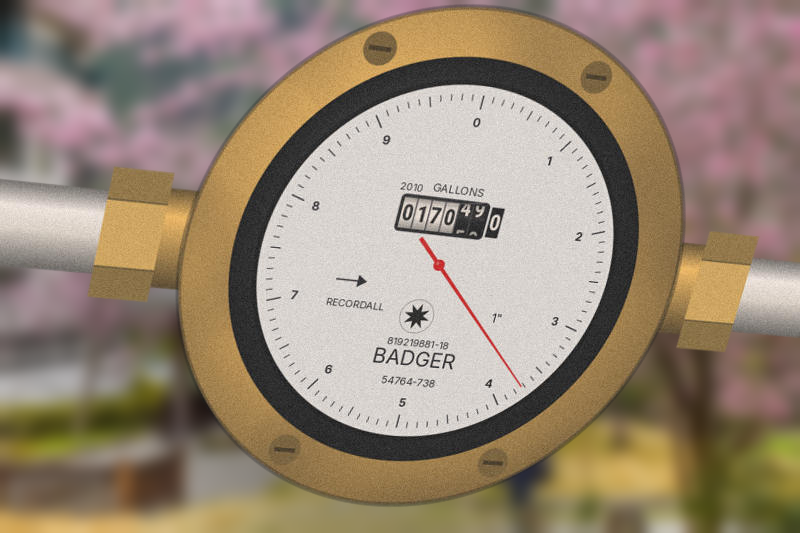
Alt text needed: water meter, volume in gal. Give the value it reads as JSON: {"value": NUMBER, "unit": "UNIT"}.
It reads {"value": 170493.7, "unit": "gal"}
